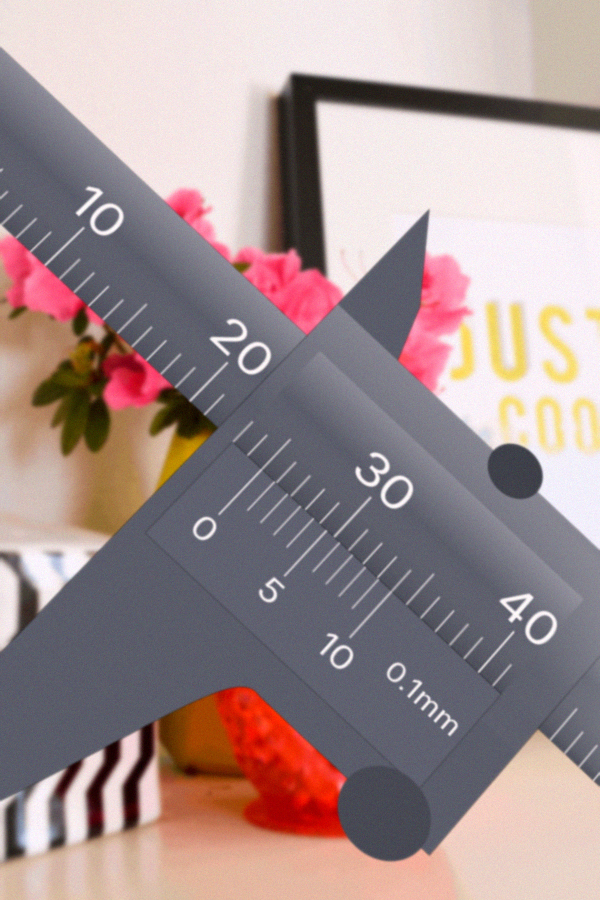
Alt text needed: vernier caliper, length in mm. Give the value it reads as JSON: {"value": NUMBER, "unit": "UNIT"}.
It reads {"value": 25.0, "unit": "mm"}
